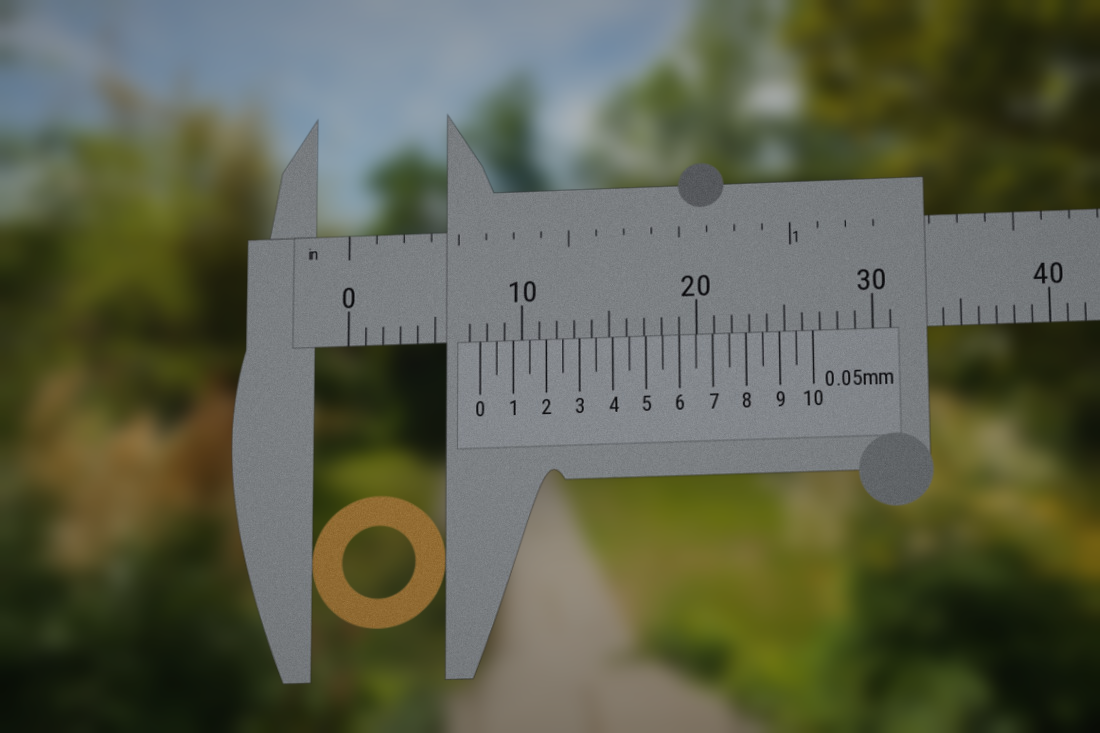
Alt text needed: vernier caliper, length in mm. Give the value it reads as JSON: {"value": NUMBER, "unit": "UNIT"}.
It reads {"value": 7.6, "unit": "mm"}
